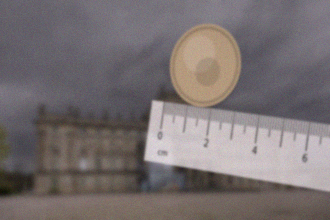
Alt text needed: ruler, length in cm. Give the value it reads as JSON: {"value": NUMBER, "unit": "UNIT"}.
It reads {"value": 3, "unit": "cm"}
